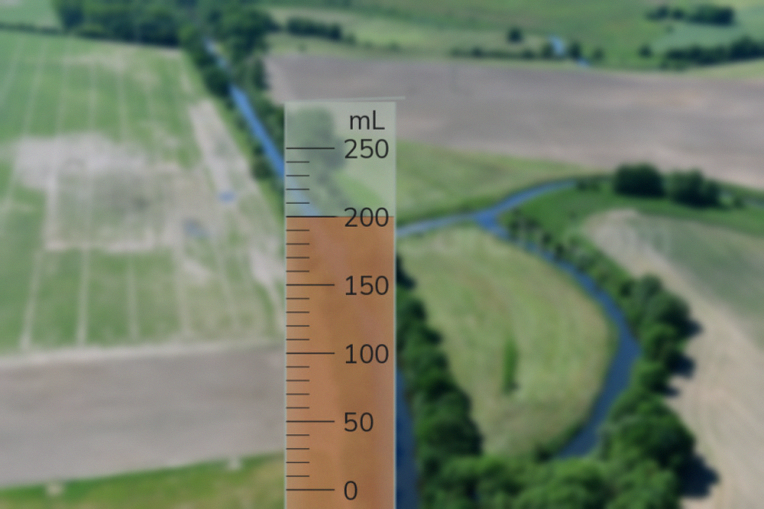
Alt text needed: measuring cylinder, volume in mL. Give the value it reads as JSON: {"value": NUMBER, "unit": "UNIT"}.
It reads {"value": 200, "unit": "mL"}
